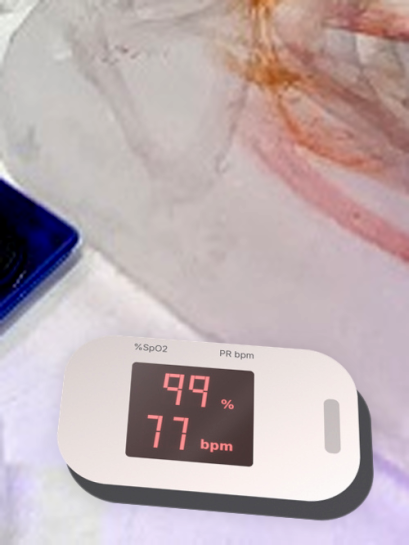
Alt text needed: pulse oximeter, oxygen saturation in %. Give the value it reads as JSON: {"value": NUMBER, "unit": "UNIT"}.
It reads {"value": 99, "unit": "%"}
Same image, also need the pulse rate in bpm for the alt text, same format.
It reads {"value": 77, "unit": "bpm"}
